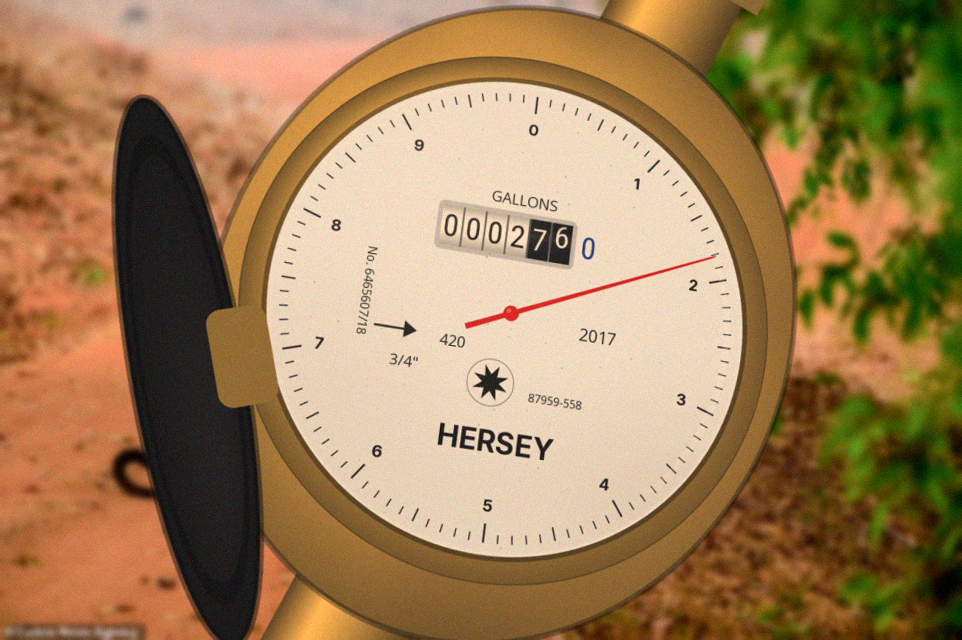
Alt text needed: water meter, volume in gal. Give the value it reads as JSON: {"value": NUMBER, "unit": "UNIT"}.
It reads {"value": 2761.8, "unit": "gal"}
